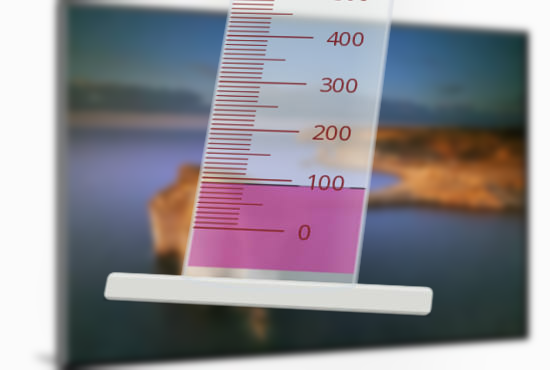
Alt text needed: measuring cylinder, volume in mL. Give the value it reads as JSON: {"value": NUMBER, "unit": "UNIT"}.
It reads {"value": 90, "unit": "mL"}
